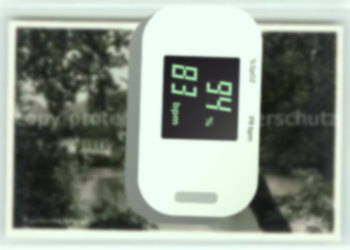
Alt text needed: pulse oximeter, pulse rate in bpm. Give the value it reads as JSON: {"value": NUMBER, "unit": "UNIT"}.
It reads {"value": 83, "unit": "bpm"}
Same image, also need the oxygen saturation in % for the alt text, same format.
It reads {"value": 94, "unit": "%"}
